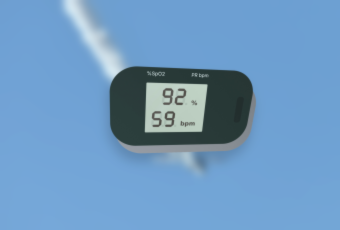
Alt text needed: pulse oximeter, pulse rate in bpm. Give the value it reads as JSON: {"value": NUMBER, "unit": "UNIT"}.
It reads {"value": 59, "unit": "bpm"}
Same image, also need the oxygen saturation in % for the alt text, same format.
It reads {"value": 92, "unit": "%"}
